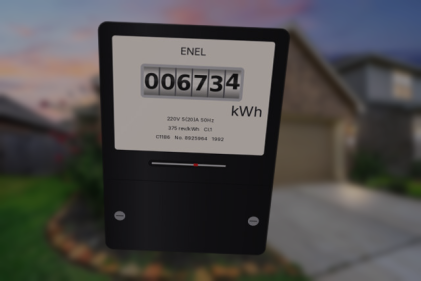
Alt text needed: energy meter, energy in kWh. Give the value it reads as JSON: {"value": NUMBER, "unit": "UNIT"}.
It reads {"value": 6734, "unit": "kWh"}
